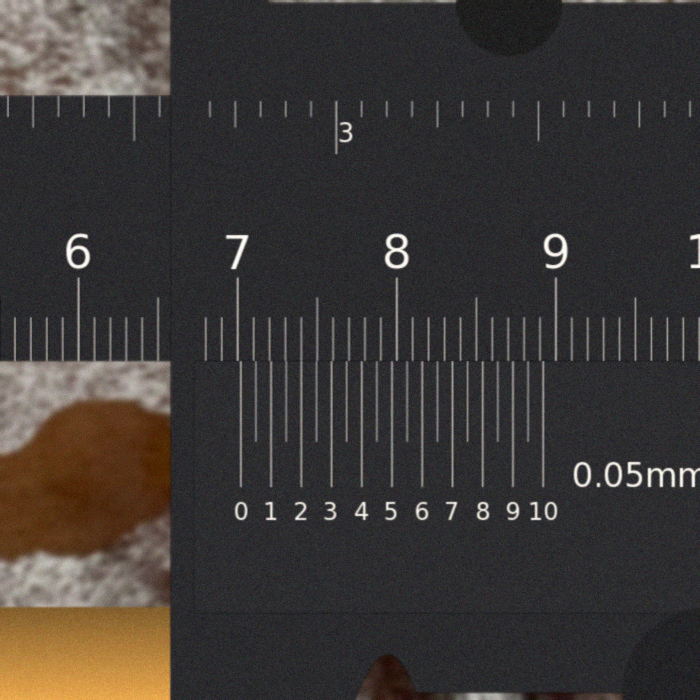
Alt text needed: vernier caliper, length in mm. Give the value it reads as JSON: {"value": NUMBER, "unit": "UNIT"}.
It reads {"value": 70.2, "unit": "mm"}
